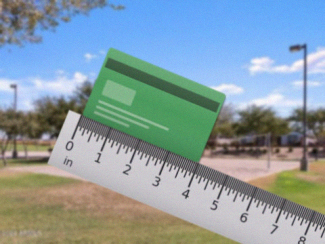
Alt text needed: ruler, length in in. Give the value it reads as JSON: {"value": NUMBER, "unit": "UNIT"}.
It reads {"value": 4, "unit": "in"}
